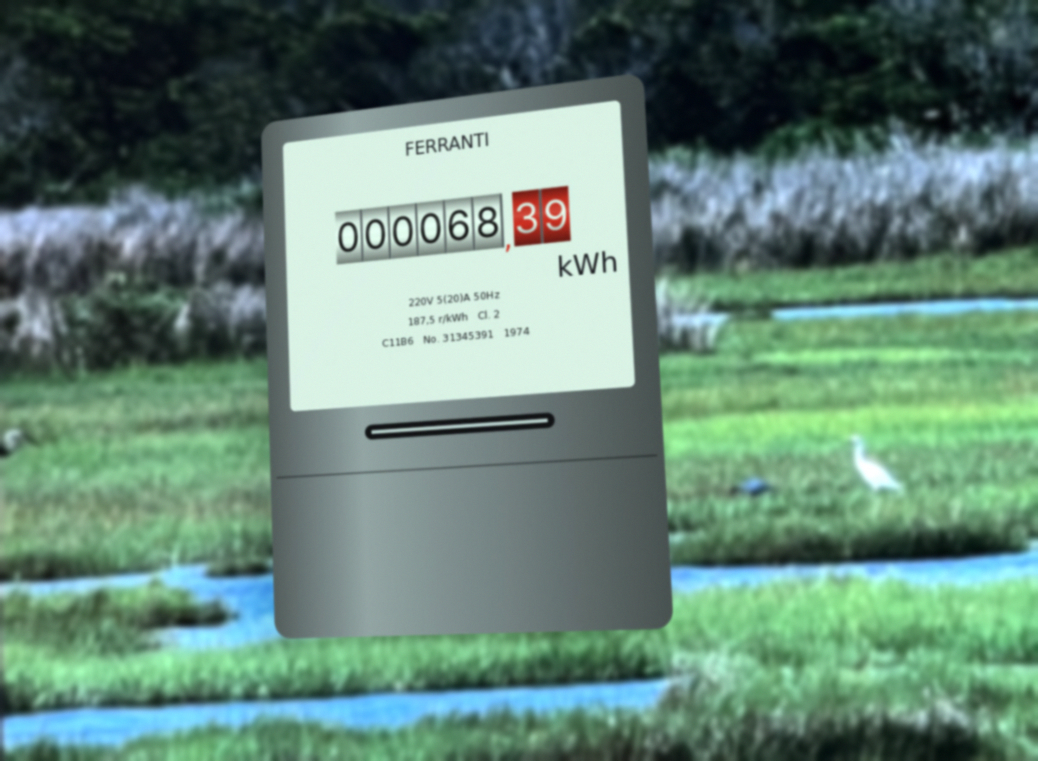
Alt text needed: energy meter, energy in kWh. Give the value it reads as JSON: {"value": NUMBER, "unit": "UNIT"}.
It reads {"value": 68.39, "unit": "kWh"}
